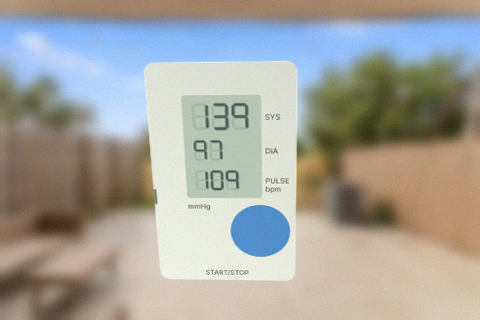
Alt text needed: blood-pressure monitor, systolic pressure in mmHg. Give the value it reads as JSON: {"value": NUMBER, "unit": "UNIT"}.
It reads {"value": 139, "unit": "mmHg"}
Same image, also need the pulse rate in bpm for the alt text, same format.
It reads {"value": 109, "unit": "bpm"}
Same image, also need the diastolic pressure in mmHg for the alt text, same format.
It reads {"value": 97, "unit": "mmHg"}
